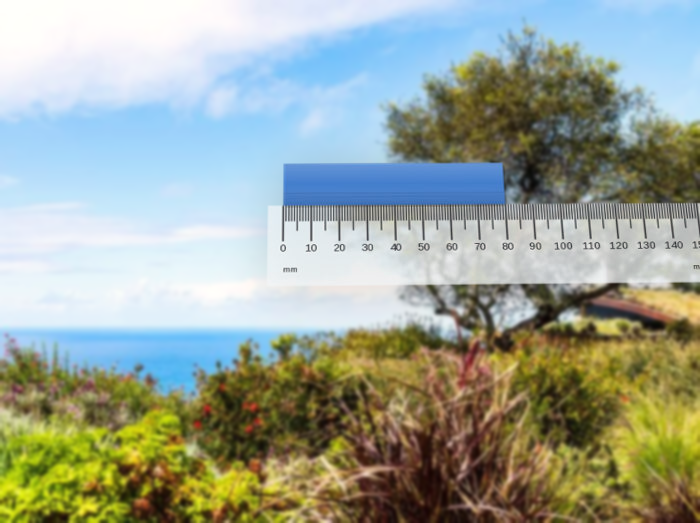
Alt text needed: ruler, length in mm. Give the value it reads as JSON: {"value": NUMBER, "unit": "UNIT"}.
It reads {"value": 80, "unit": "mm"}
